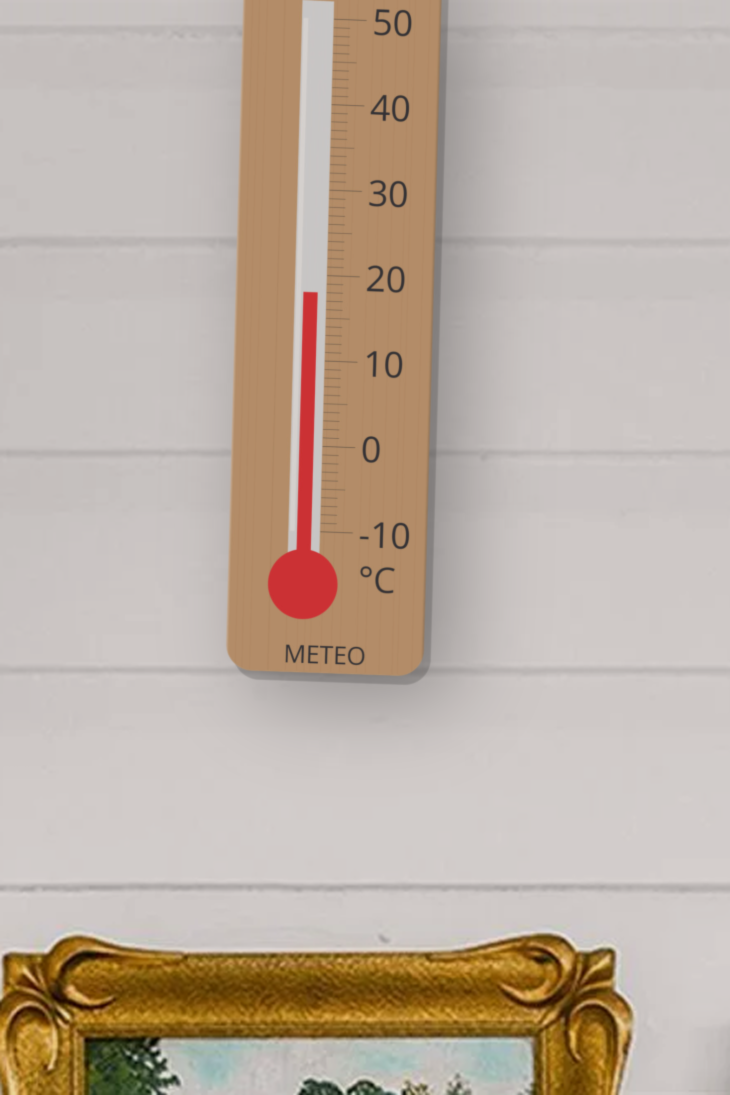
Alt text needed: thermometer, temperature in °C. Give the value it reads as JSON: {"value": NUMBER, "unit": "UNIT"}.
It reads {"value": 18, "unit": "°C"}
